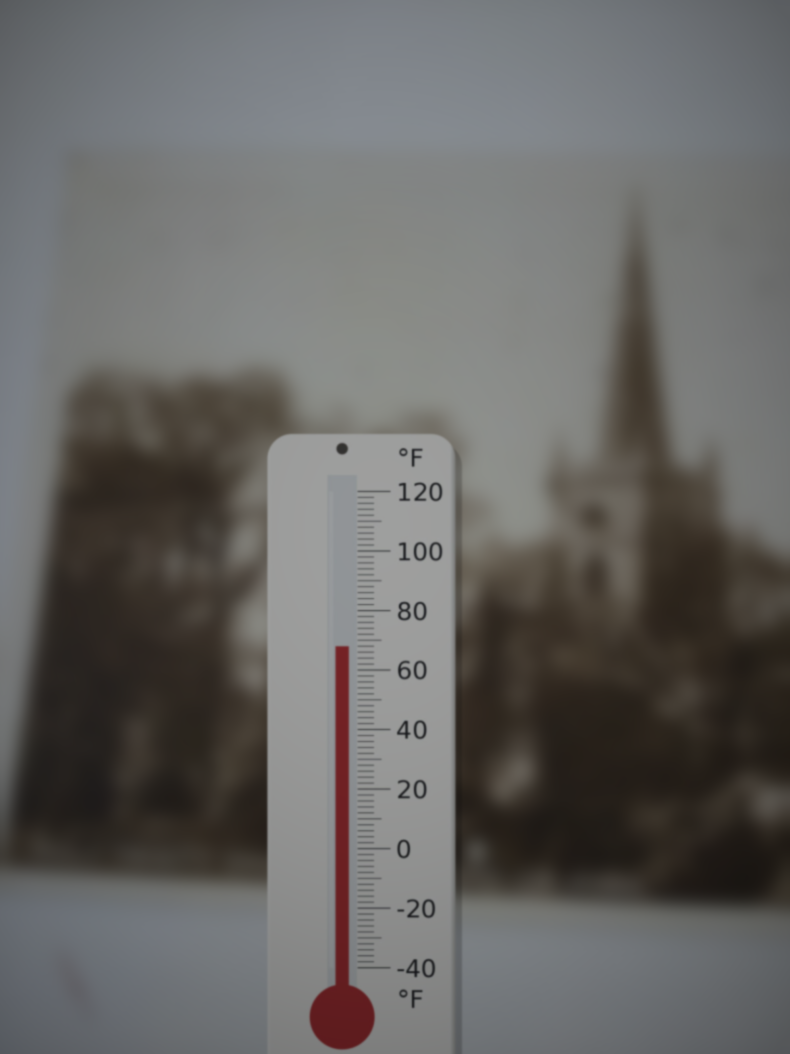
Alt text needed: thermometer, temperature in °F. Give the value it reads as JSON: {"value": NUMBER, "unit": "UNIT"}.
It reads {"value": 68, "unit": "°F"}
